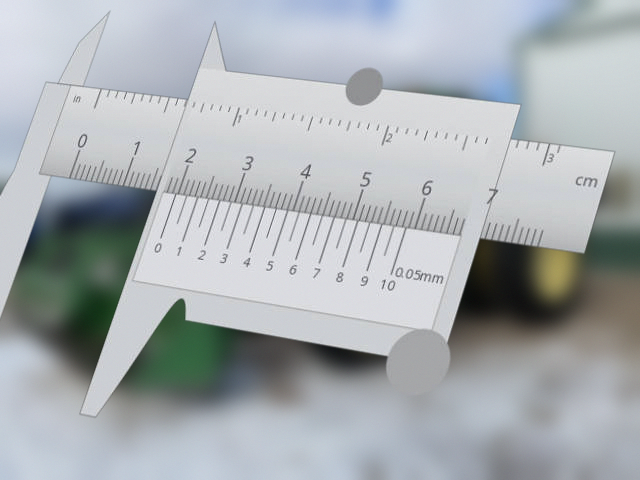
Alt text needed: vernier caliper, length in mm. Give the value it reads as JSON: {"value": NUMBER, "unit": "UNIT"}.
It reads {"value": 19.6, "unit": "mm"}
